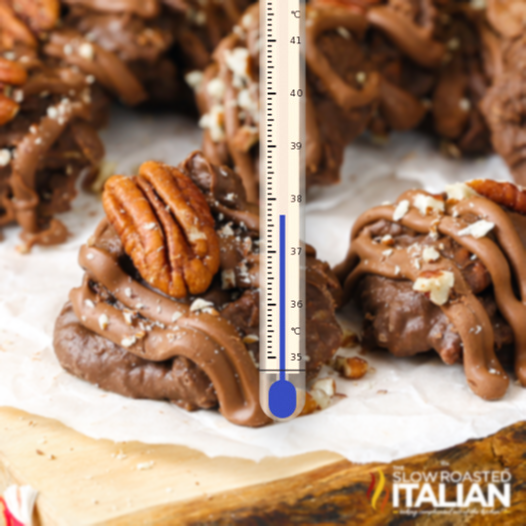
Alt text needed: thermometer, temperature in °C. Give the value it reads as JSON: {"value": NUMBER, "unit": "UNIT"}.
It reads {"value": 37.7, "unit": "°C"}
